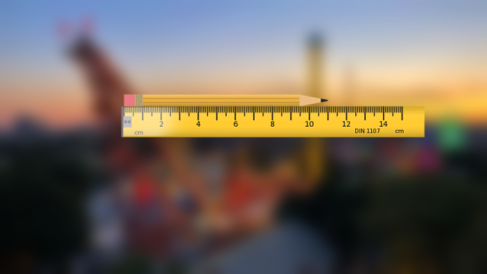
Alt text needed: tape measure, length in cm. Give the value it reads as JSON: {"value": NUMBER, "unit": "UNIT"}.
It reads {"value": 11, "unit": "cm"}
